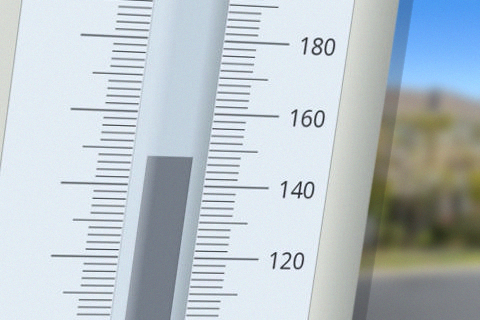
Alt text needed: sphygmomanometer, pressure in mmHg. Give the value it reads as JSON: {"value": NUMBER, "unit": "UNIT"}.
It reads {"value": 148, "unit": "mmHg"}
